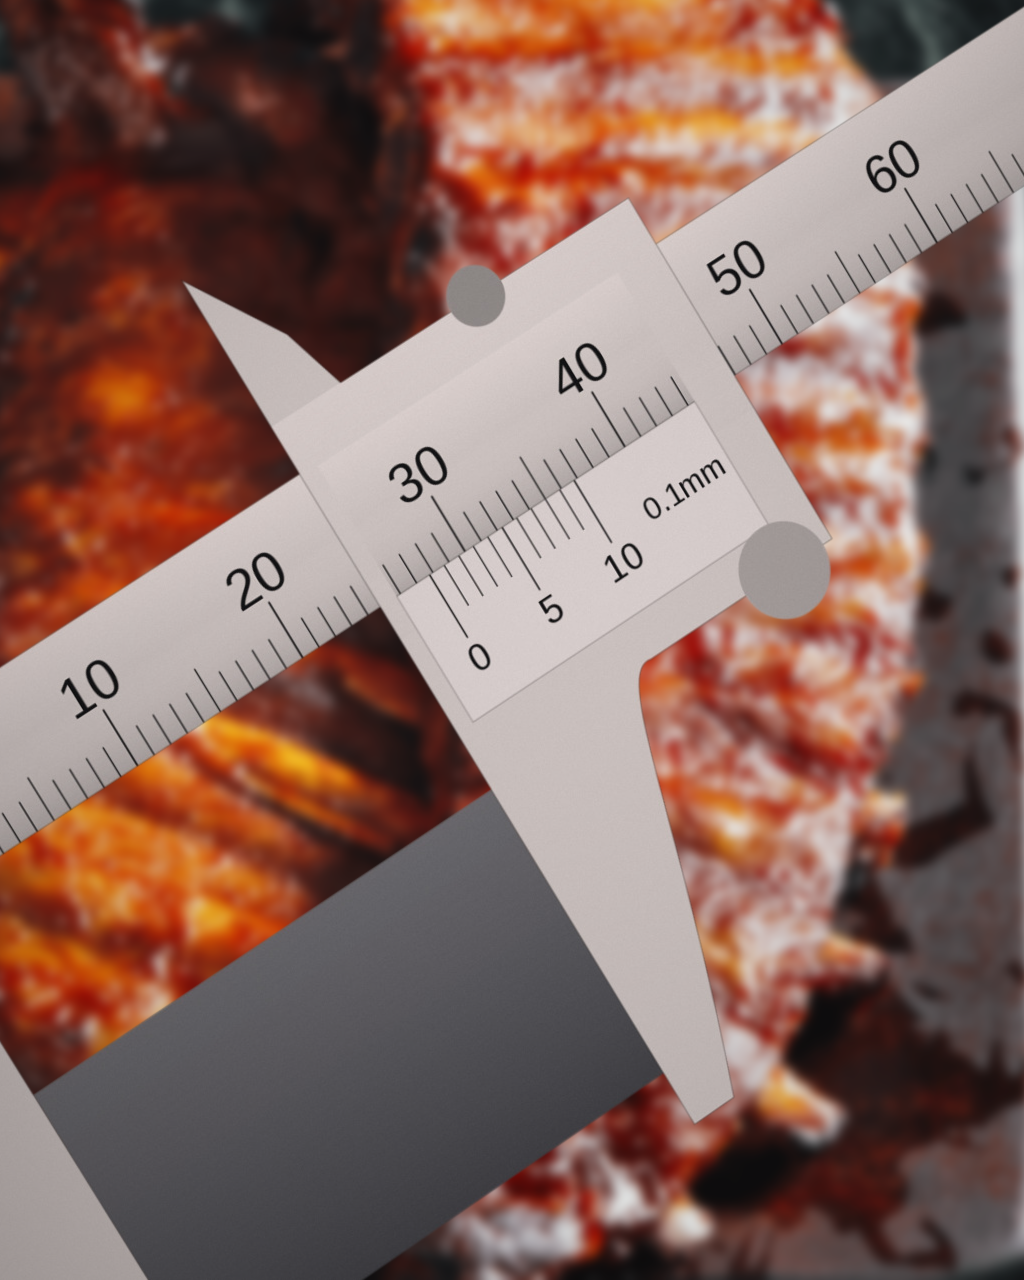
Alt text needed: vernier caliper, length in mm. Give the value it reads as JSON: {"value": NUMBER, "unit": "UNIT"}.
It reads {"value": 27.8, "unit": "mm"}
